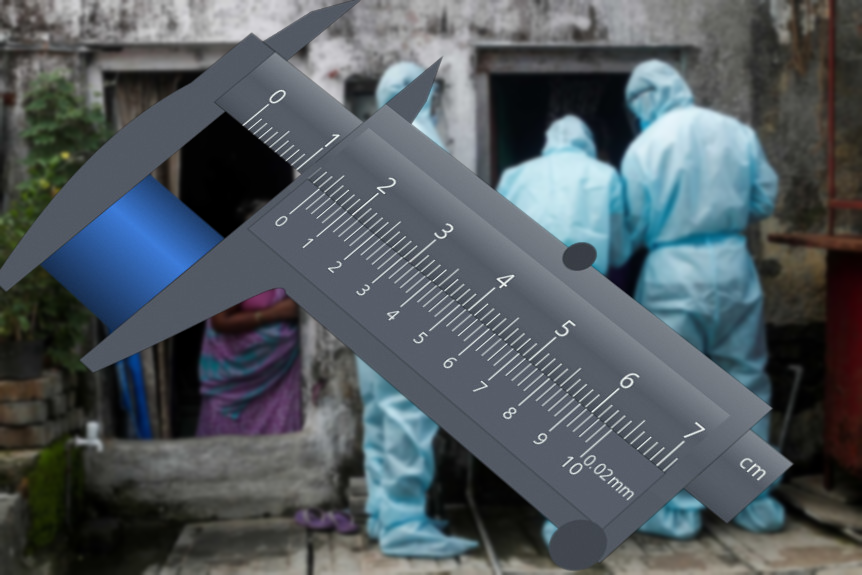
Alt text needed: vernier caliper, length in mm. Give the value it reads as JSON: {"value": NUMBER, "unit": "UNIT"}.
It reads {"value": 14.2, "unit": "mm"}
